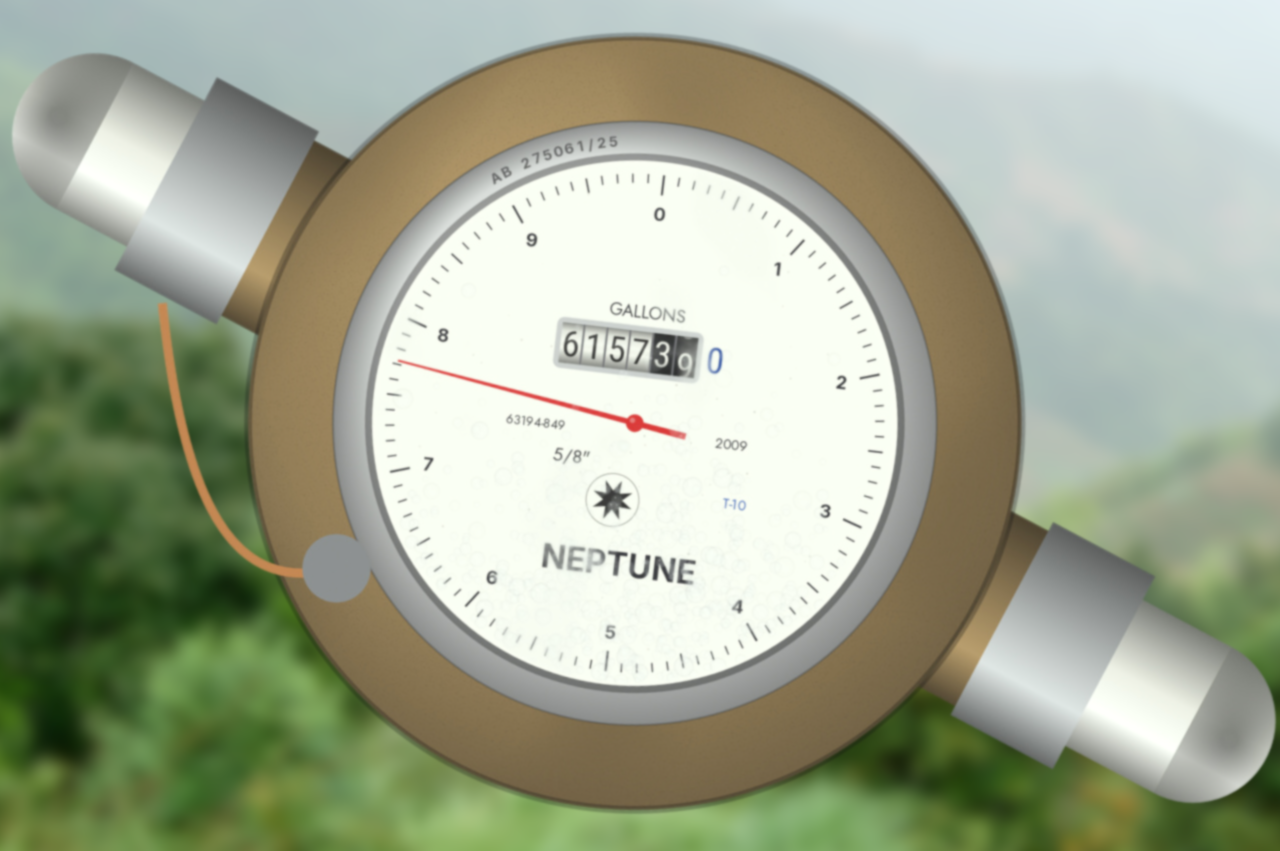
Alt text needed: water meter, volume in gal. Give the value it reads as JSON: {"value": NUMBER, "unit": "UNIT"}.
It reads {"value": 6157387.7, "unit": "gal"}
